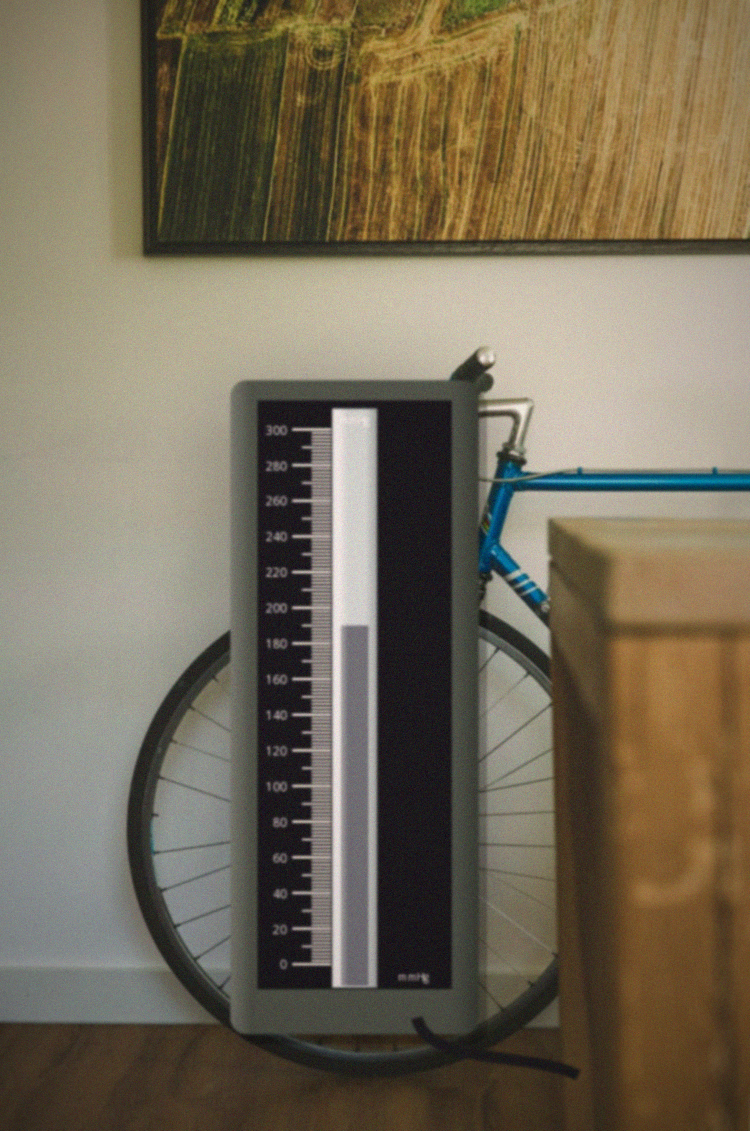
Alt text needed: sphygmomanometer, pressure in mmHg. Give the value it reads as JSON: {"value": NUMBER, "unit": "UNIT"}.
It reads {"value": 190, "unit": "mmHg"}
